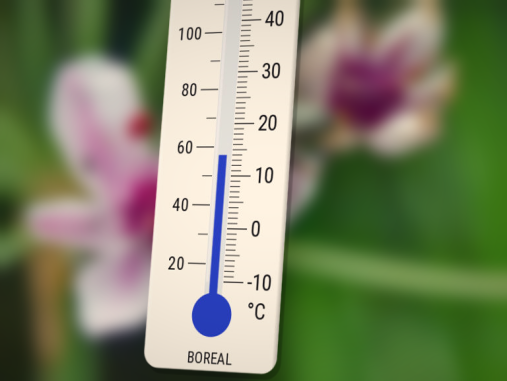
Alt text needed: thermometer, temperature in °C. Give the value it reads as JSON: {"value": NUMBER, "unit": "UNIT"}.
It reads {"value": 14, "unit": "°C"}
